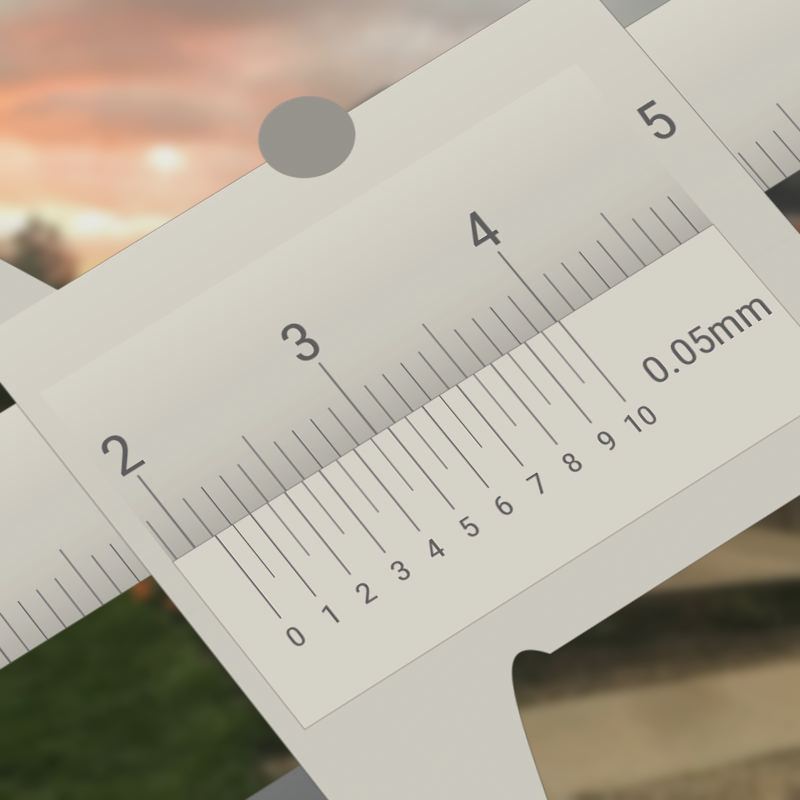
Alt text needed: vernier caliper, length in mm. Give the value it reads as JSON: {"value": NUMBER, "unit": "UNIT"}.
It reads {"value": 21.1, "unit": "mm"}
